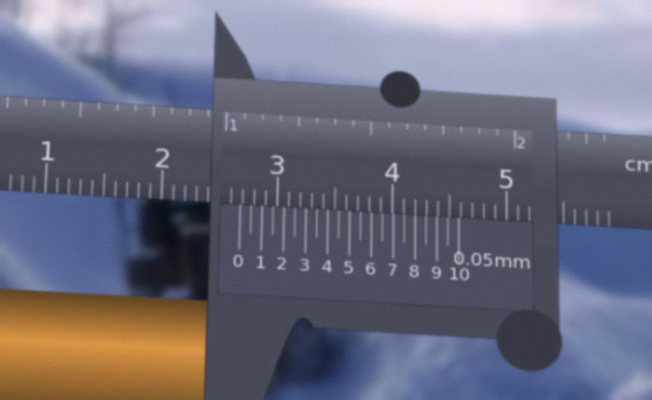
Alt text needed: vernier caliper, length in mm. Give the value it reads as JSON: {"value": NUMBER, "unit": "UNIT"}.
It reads {"value": 26.8, "unit": "mm"}
